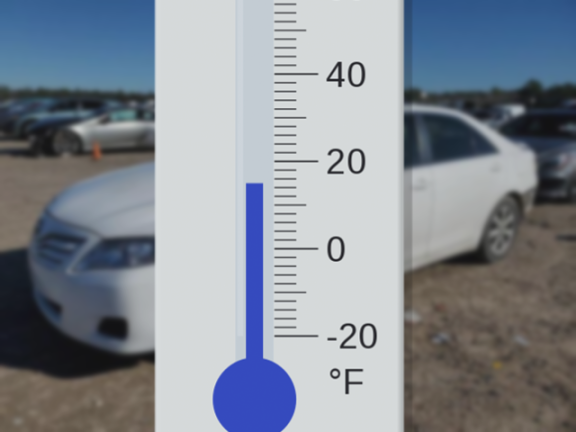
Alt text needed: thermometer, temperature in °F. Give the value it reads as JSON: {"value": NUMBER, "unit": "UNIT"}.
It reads {"value": 15, "unit": "°F"}
